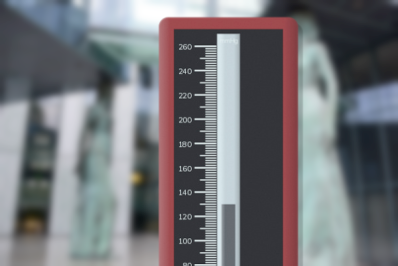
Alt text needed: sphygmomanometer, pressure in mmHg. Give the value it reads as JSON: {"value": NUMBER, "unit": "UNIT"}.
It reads {"value": 130, "unit": "mmHg"}
